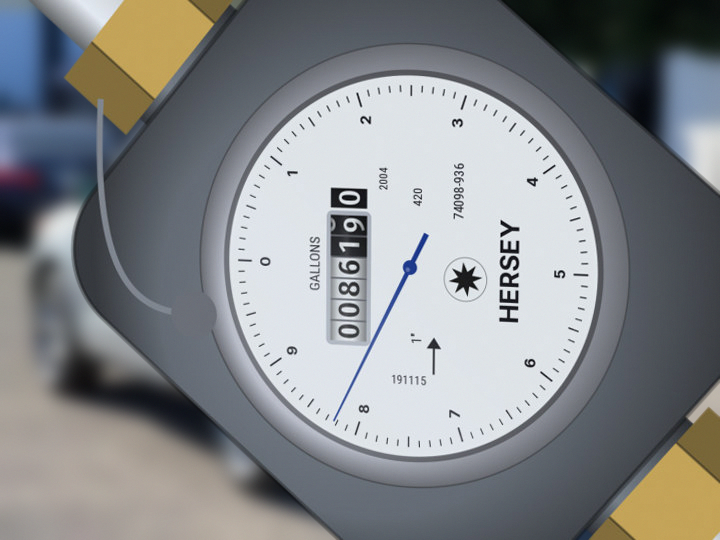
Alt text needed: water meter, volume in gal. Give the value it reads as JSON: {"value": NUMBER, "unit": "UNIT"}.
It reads {"value": 86188.2, "unit": "gal"}
